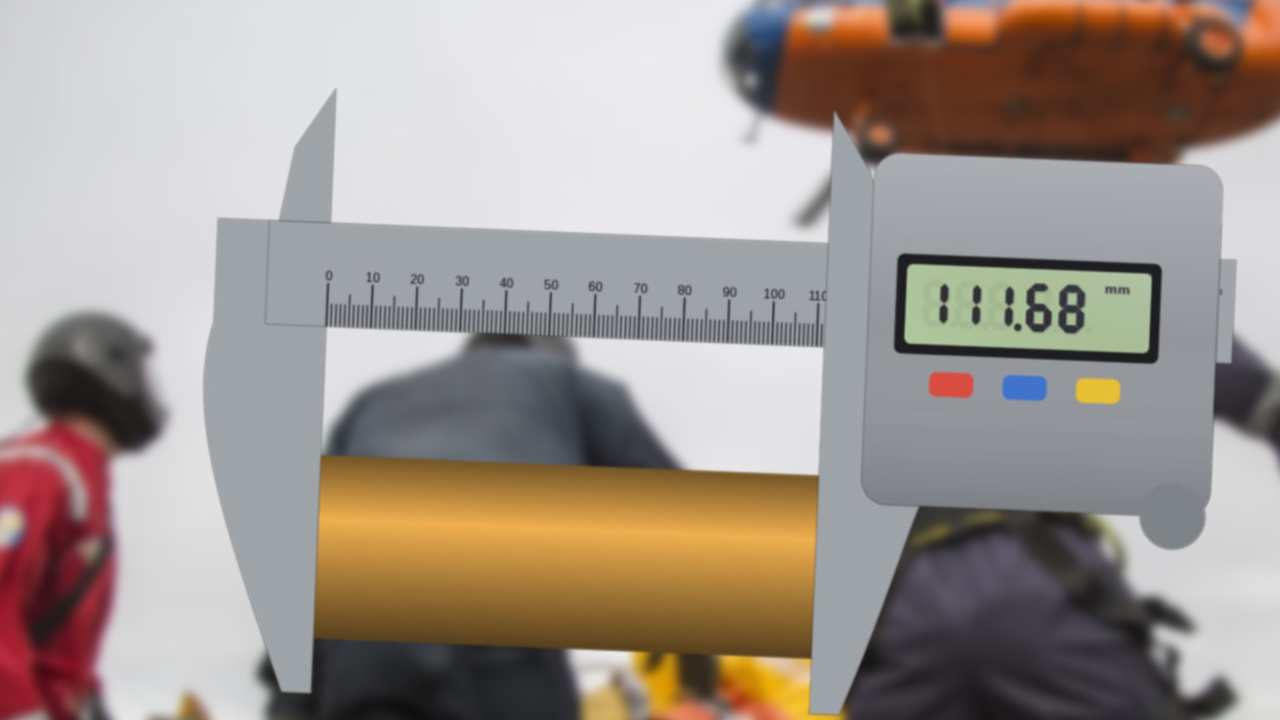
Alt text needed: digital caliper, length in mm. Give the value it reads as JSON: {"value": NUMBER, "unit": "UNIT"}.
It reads {"value": 111.68, "unit": "mm"}
